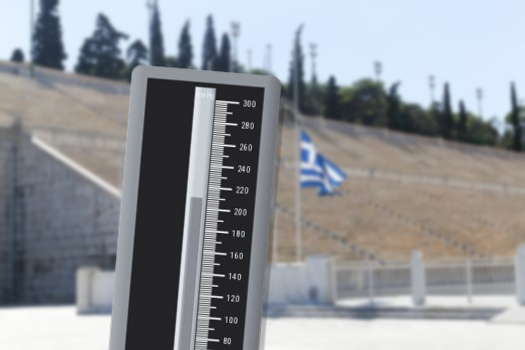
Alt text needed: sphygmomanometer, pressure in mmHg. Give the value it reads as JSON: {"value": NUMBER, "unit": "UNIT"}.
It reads {"value": 210, "unit": "mmHg"}
